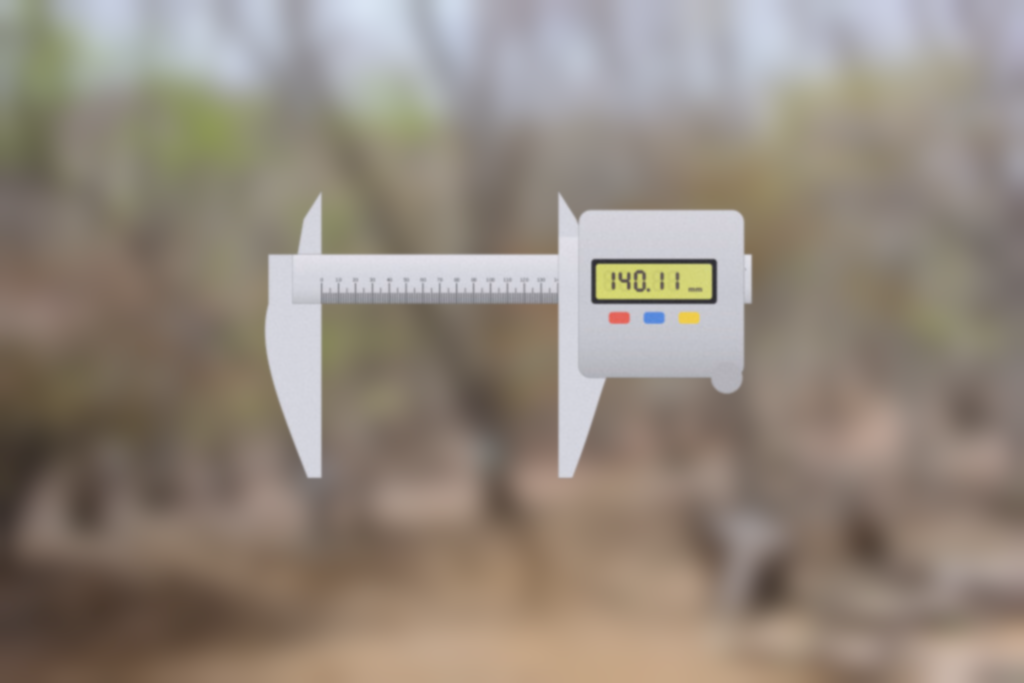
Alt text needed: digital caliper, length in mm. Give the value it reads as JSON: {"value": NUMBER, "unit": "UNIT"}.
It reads {"value": 140.11, "unit": "mm"}
